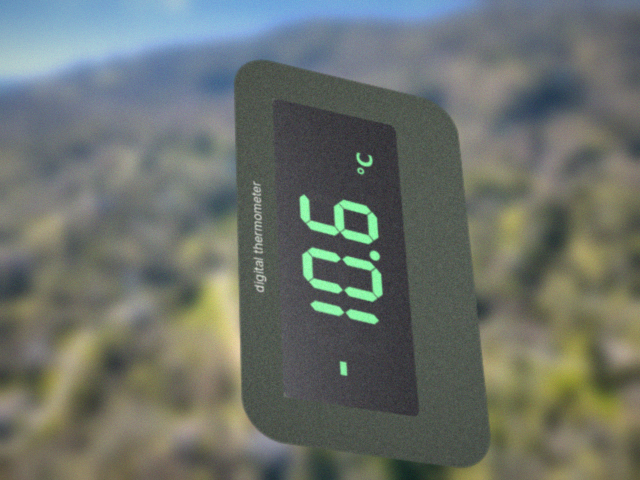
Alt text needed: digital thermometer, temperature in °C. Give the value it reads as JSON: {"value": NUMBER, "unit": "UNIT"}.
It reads {"value": -10.6, "unit": "°C"}
